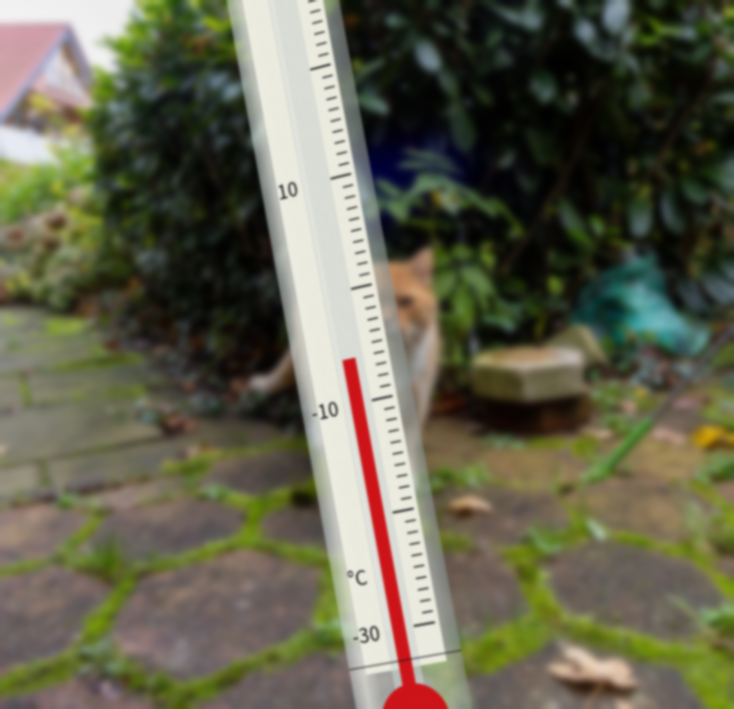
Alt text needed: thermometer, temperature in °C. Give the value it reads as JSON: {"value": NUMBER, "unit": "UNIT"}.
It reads {"value": -6, "unit": "°C"}
